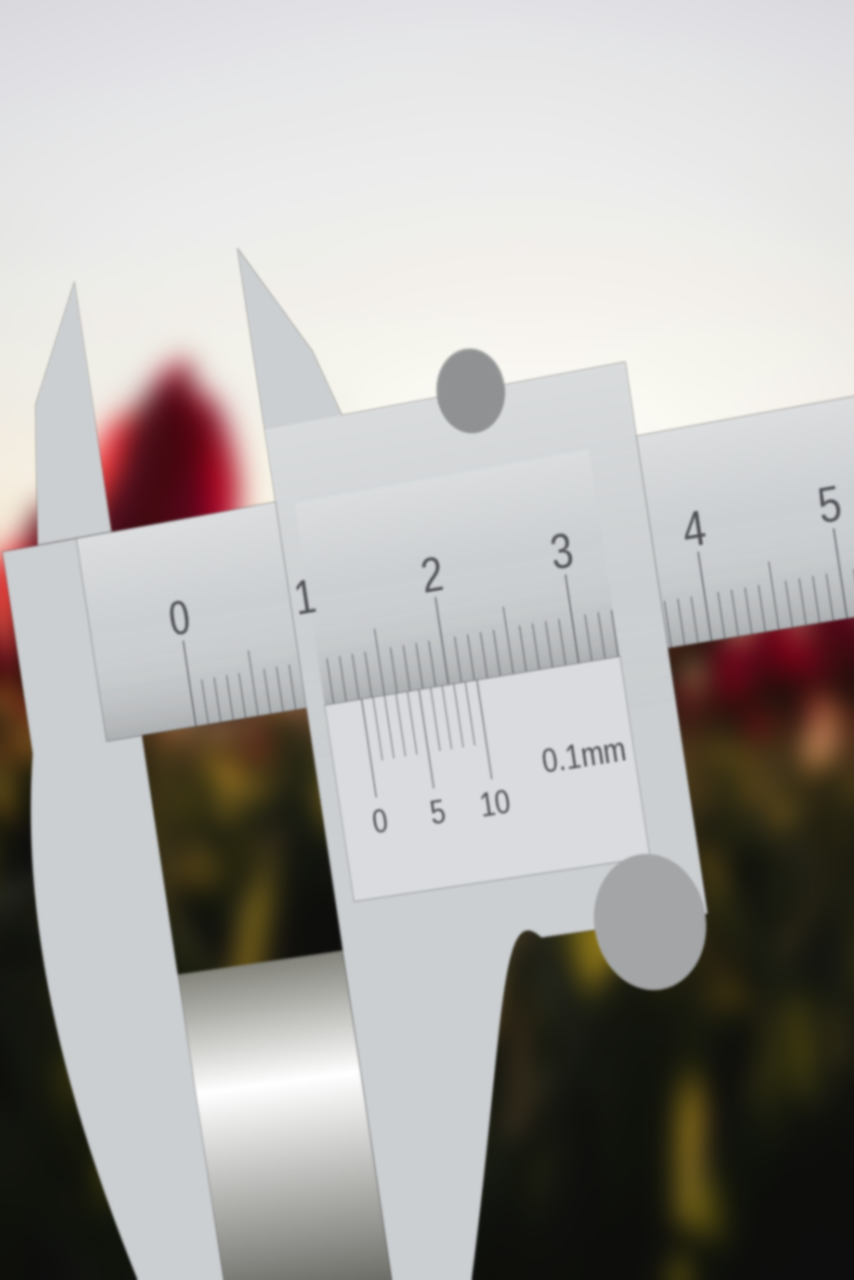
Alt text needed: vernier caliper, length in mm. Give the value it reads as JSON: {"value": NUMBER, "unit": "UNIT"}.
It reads {"value": 13.2, "unit": "mm"}
